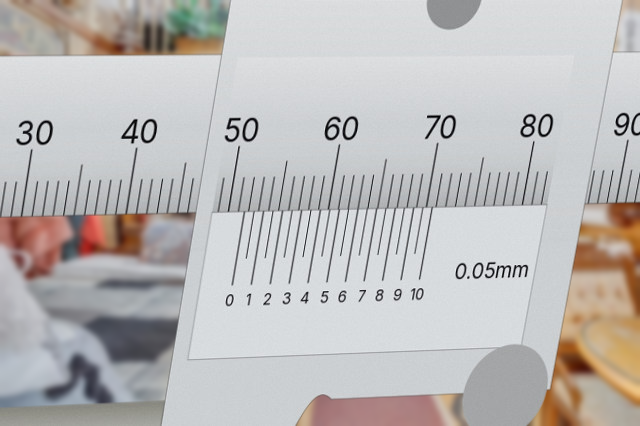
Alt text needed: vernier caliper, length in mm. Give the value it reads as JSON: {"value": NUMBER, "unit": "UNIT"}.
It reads {"value": 51.6, "unit": "mm"}
